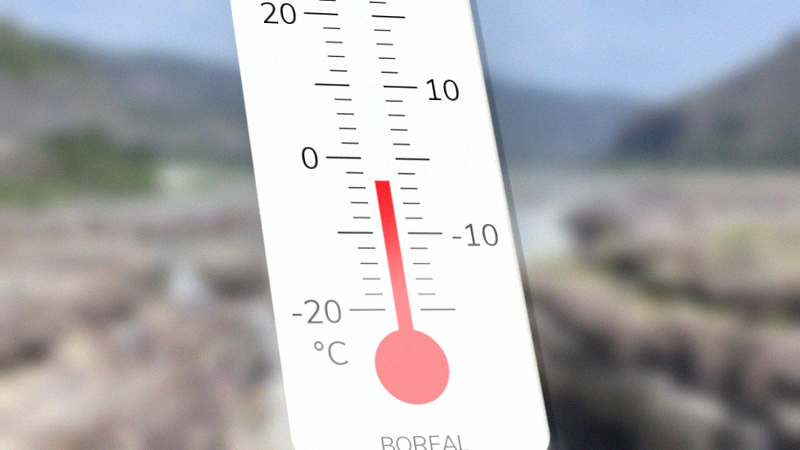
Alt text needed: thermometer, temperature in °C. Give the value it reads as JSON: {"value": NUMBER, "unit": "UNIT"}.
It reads {"value": -3, "unit": "°C"}
